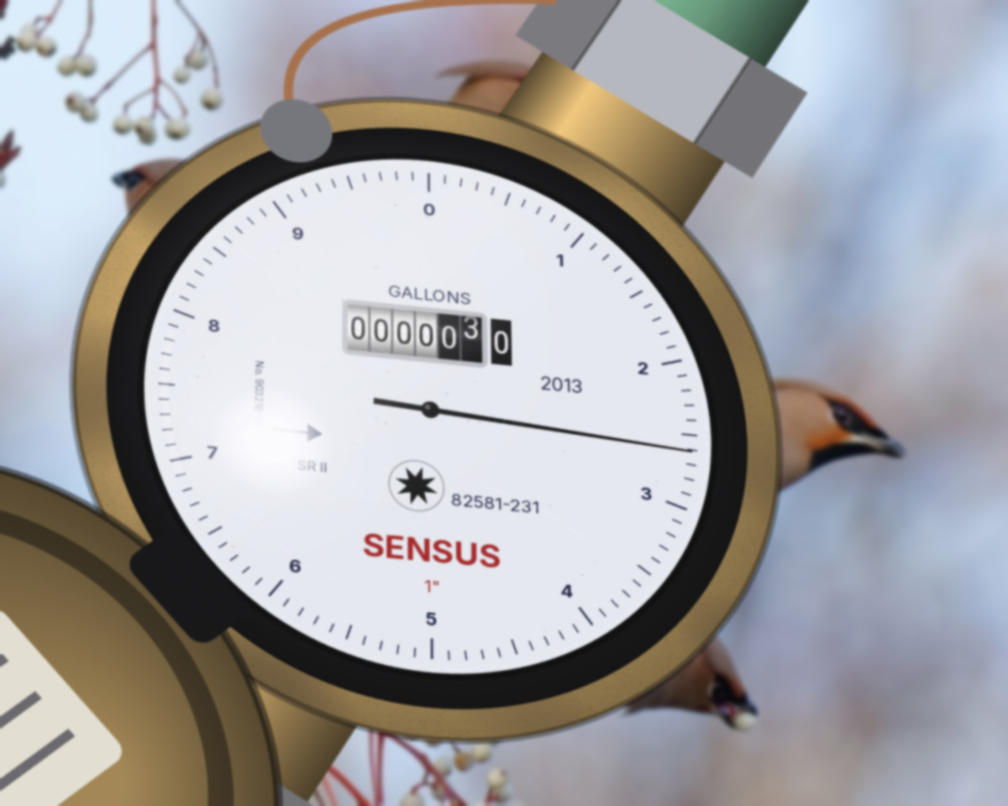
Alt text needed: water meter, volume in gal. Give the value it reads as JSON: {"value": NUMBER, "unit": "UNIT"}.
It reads {"value": 32.6, "unit": "gal"}
